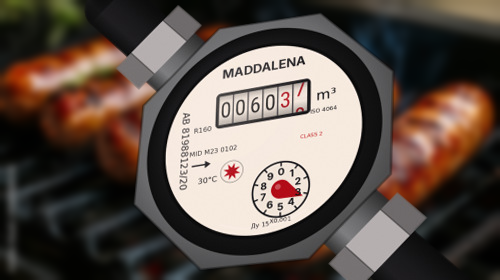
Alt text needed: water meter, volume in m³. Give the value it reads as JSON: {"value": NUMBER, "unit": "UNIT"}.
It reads {"value": 60.373, "unit": "m³"}
